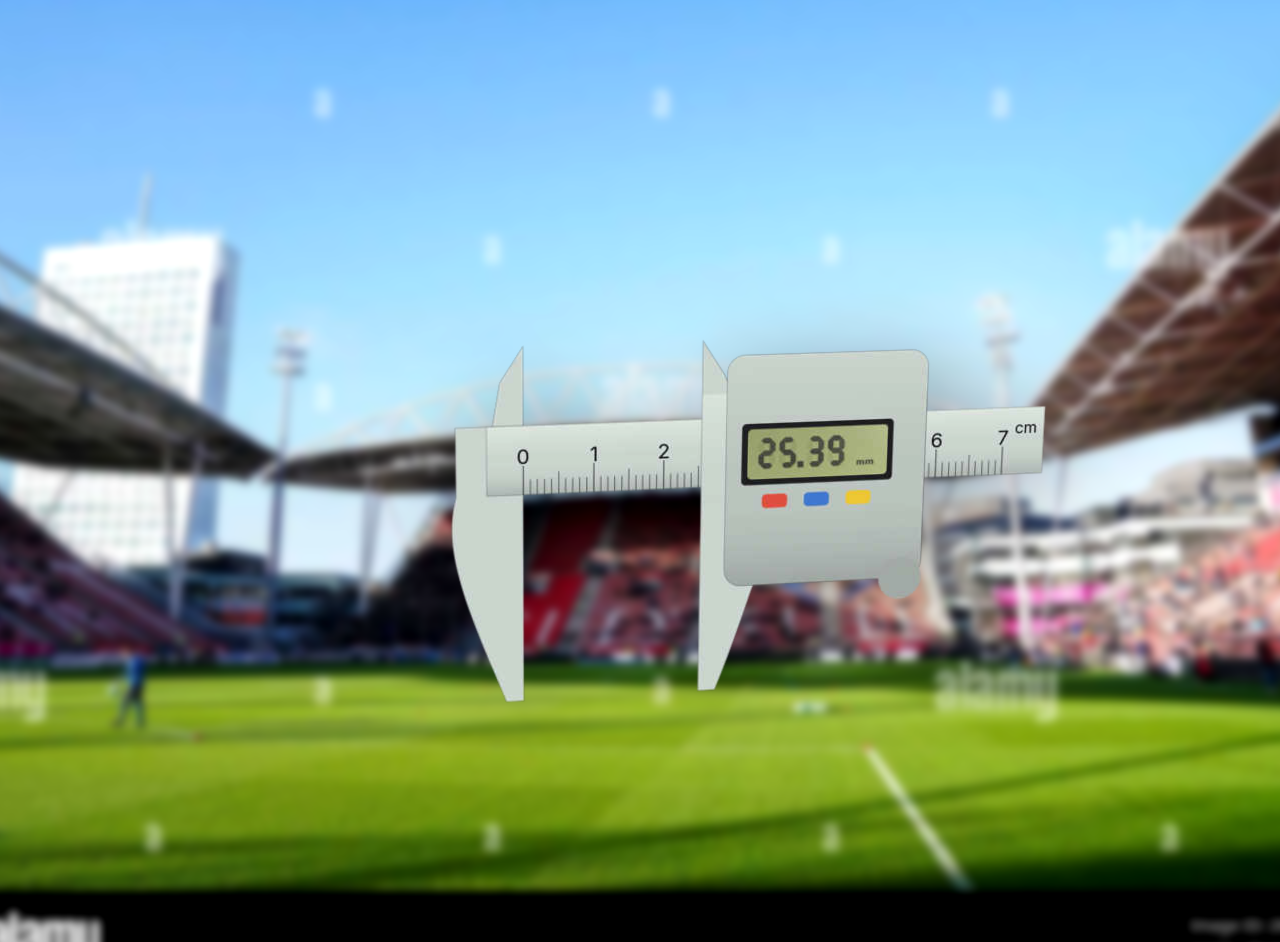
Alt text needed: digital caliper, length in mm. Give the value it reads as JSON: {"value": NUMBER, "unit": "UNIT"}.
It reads {"value": 25.39, "unit": "mm"}
